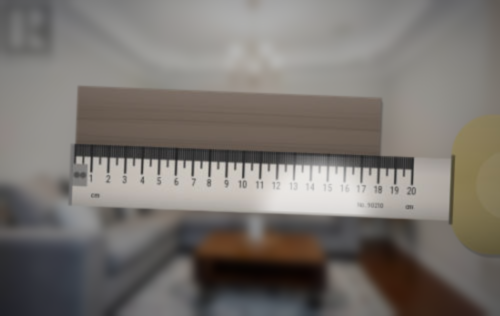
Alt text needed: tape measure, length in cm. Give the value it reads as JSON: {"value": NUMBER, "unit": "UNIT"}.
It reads {"value": 18, "unit": "cm"}
